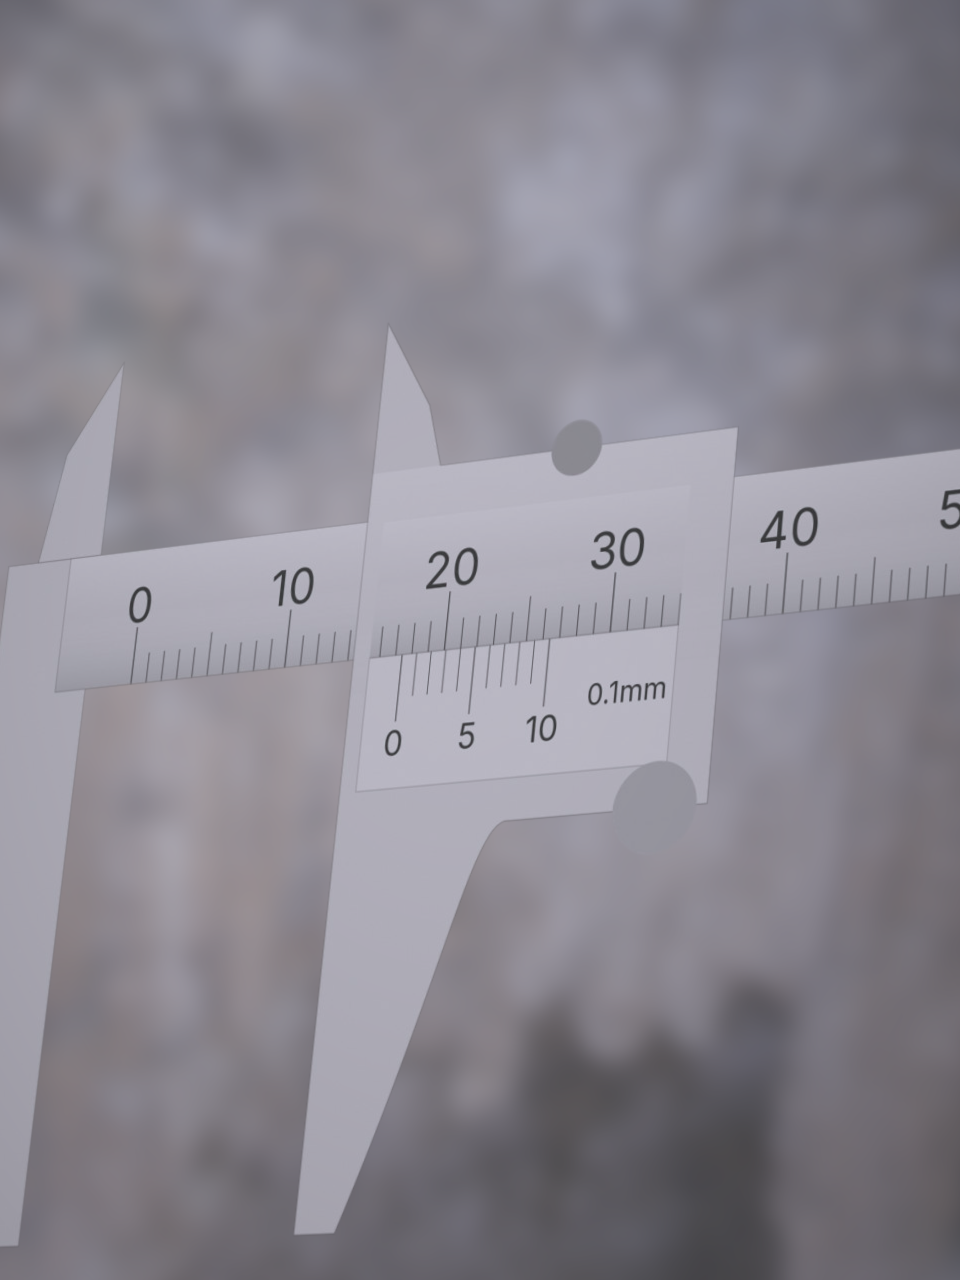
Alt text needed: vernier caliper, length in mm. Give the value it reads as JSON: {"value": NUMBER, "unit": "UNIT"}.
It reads {"value": 17.4, "unit": "mm"}
